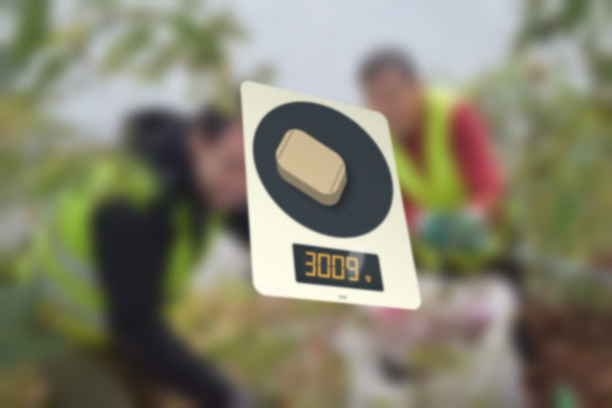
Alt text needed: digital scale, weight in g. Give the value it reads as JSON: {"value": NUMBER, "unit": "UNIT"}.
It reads {"value": 3009, "unit": "g"}
